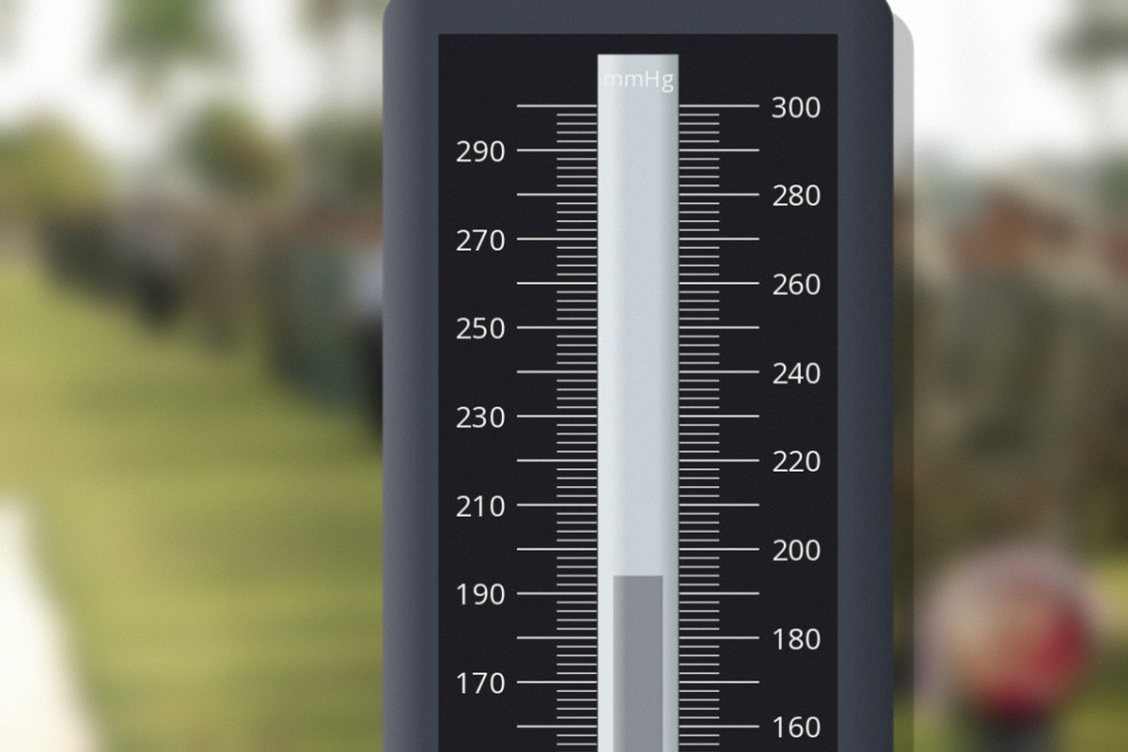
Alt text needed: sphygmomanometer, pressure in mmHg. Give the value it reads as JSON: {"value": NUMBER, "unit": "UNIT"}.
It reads {"value": 194, "unit": "mmHg"}
